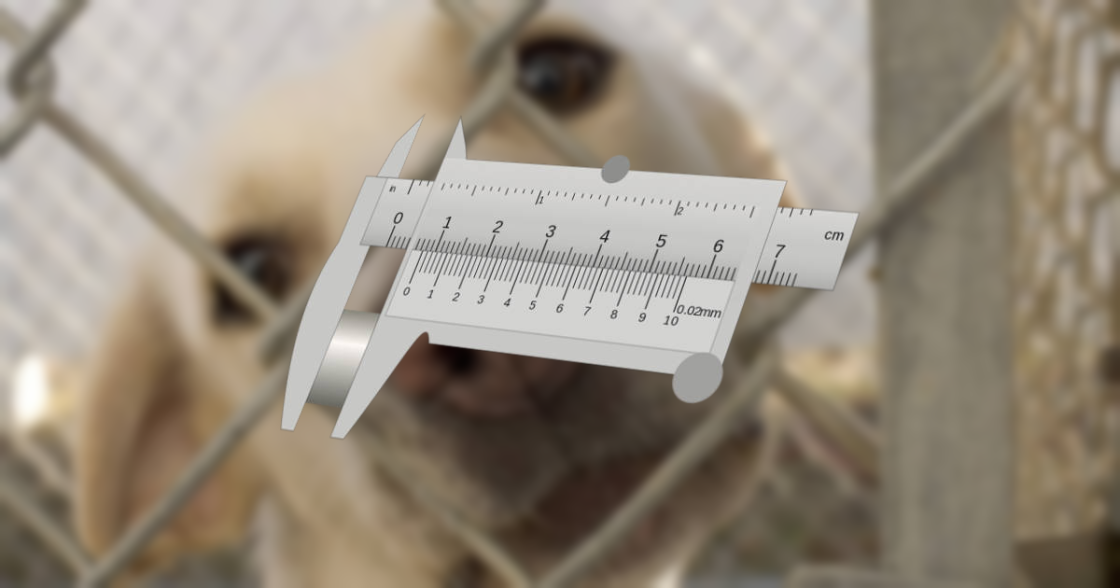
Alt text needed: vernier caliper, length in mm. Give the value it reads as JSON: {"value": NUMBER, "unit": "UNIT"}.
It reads {"value": 7.5, "unit": "mm"}
